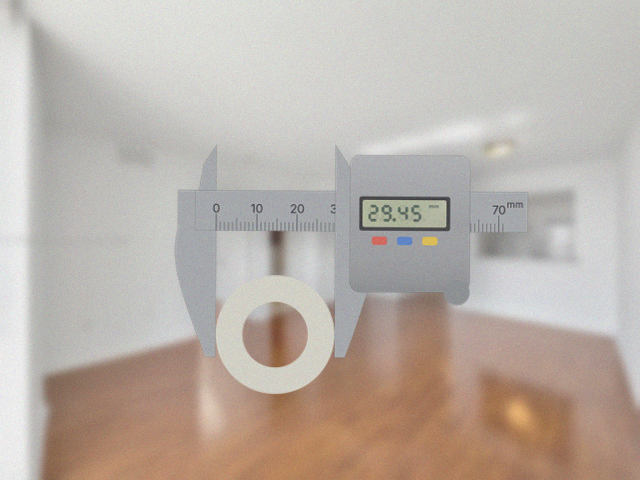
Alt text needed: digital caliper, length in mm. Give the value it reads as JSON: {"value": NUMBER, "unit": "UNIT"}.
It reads {"value": 29.45, "unit": "mm"}
